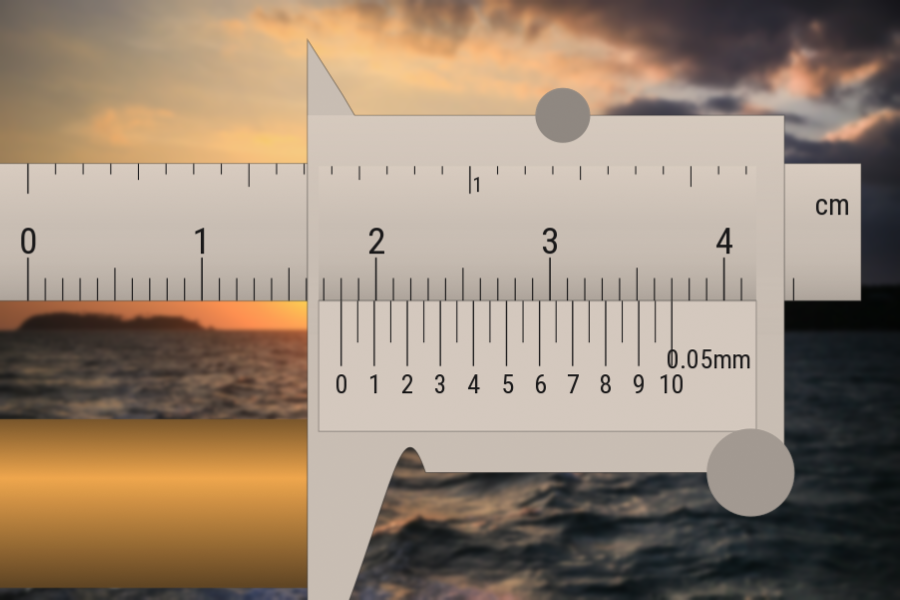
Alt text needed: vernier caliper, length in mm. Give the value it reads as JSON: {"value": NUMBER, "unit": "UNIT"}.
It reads {"value": 18.0, "unit": "mm"}
